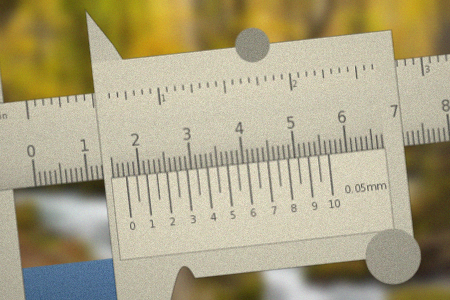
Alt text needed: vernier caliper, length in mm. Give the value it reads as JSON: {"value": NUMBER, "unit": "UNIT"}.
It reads {"value": 17.5, "unit": "mm"}
